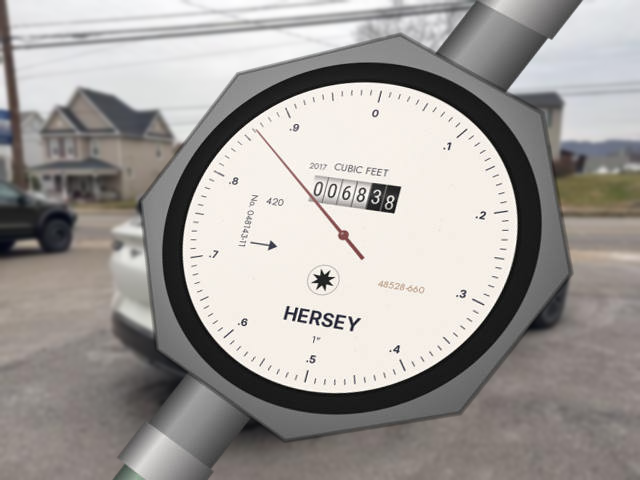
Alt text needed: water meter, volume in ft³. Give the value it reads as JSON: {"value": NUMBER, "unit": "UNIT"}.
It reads {"value": 6837.86, "unit": "ft³"}
